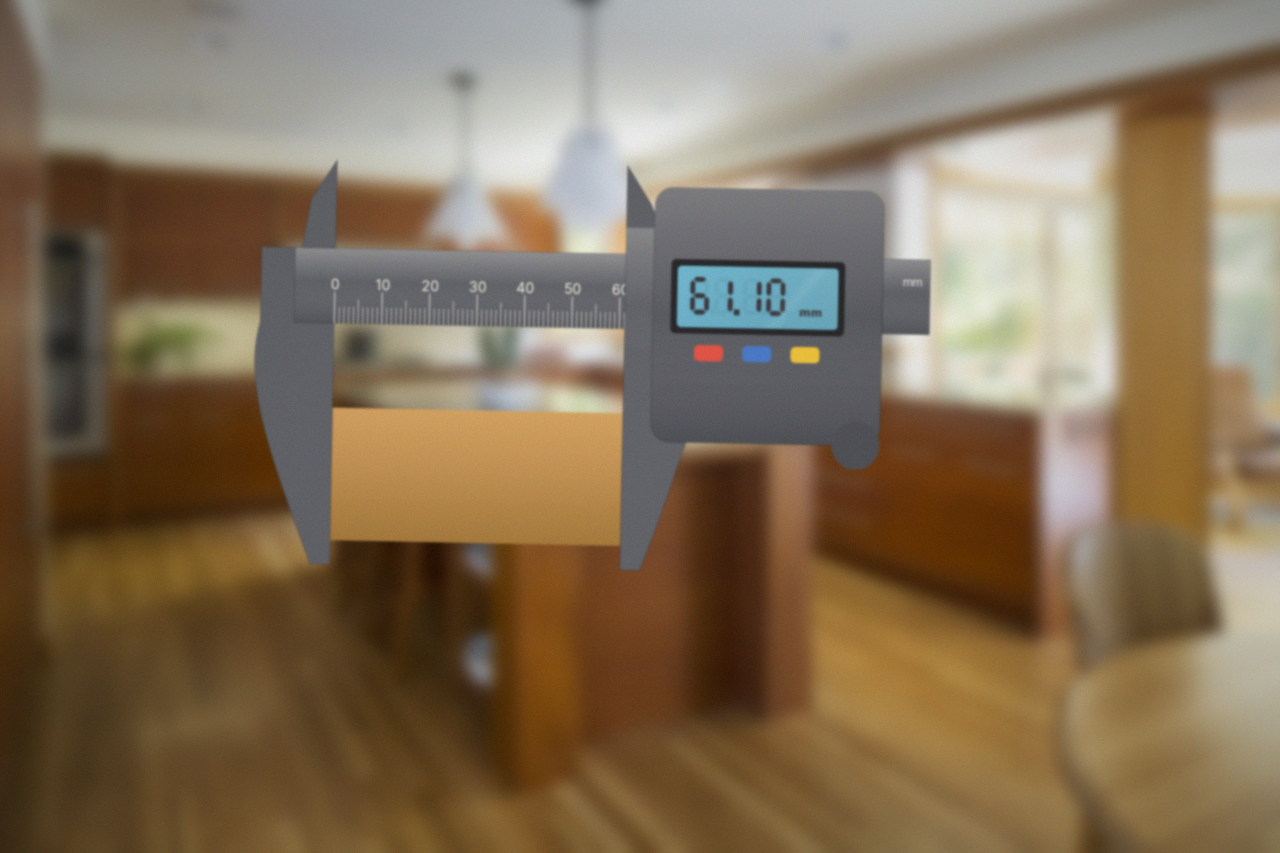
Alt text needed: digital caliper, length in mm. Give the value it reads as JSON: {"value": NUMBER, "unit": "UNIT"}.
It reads {"value": 61.10, "unit": "mm"}
